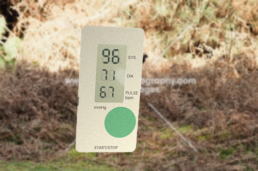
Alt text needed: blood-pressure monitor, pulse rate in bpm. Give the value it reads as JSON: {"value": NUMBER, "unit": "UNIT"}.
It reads {"value": 67, "unit": "bpm"}
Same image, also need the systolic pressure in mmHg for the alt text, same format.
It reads {"value": 96, "unit": "mmHg"}
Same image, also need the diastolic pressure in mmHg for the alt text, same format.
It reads {"value": 71, "unit": "mmHg"}
